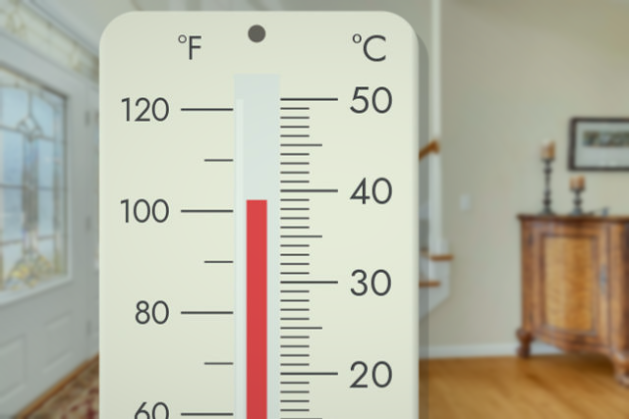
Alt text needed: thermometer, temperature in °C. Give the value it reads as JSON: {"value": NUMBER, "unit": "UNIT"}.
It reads {"value": 39, "unit": "°C"}
